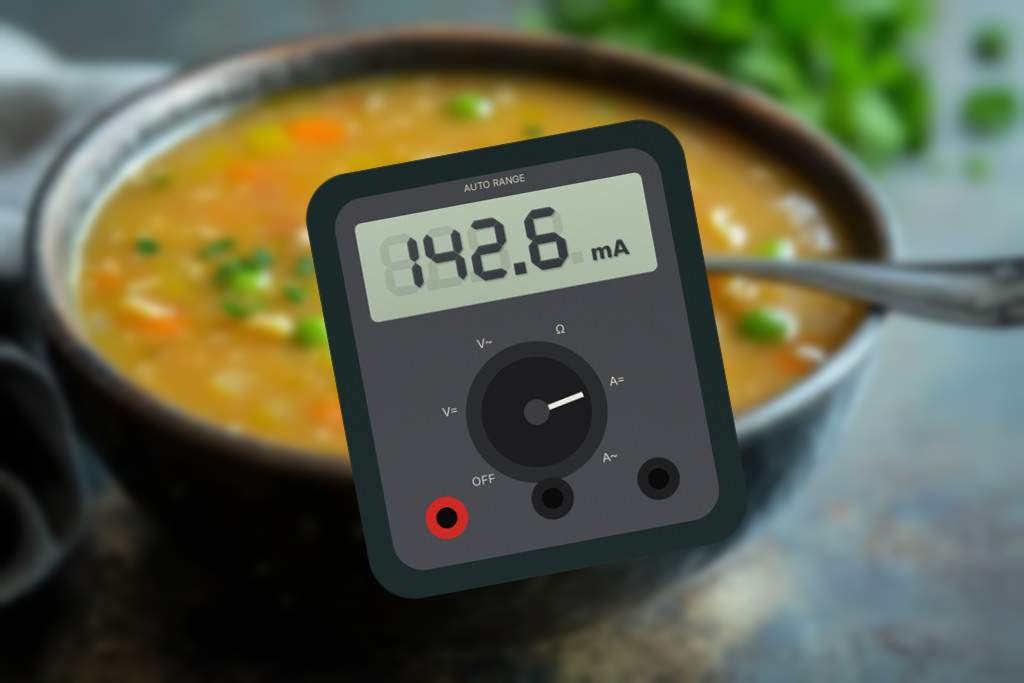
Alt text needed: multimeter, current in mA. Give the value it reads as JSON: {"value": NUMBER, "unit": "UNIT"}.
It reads {"value": 142.6, "unit": "mA"}
